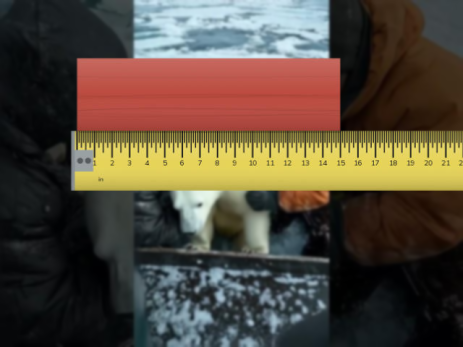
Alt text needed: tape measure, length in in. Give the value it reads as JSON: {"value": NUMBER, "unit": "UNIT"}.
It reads {"value": 15, "unit": "in"}
